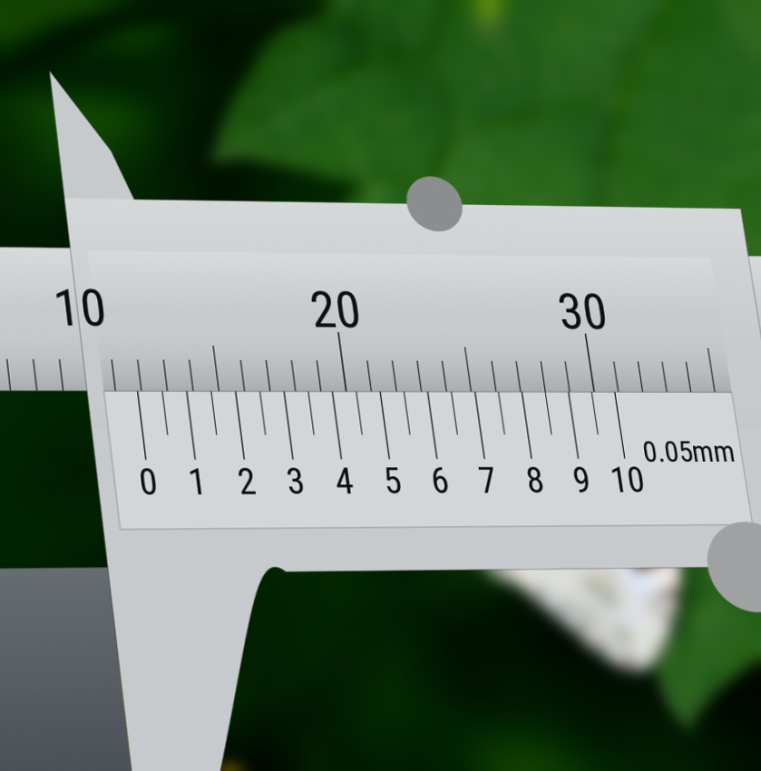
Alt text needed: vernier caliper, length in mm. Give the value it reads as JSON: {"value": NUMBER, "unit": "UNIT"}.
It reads {"value": 11.85, "unit": "mm"}
